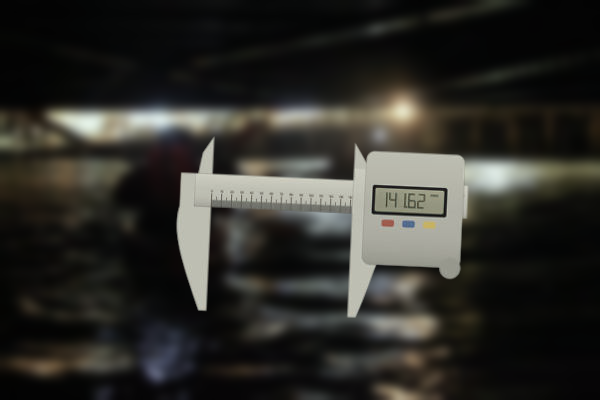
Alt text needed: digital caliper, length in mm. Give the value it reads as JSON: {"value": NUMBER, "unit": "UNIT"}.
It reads {"value": 141.62, "unit": "mm"}
